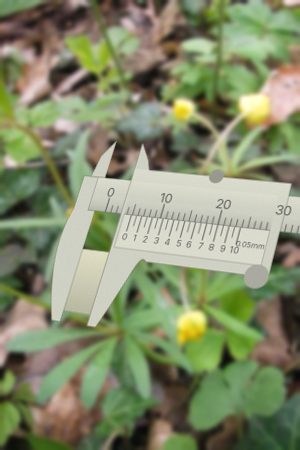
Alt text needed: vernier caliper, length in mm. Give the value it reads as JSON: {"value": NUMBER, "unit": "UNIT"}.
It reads {"value": 4.8, "unit": "mm"}
